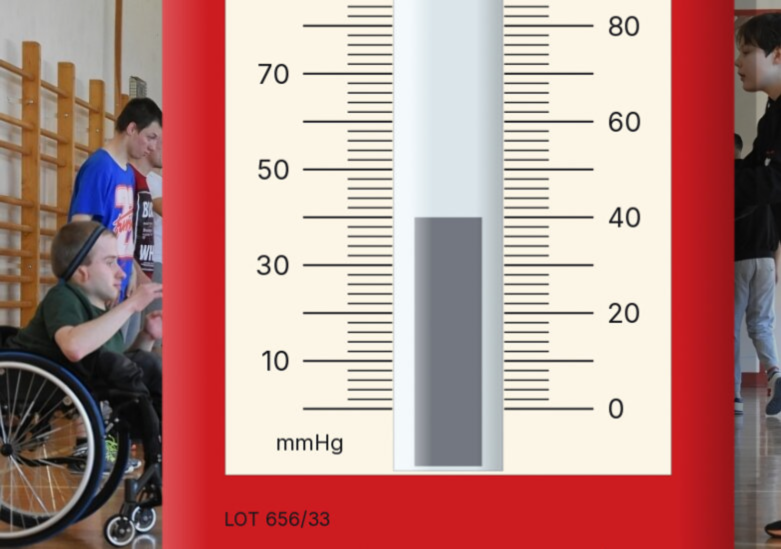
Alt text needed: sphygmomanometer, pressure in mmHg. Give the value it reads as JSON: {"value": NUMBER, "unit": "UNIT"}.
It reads {"value": 40, "unit": "mmHg"}
